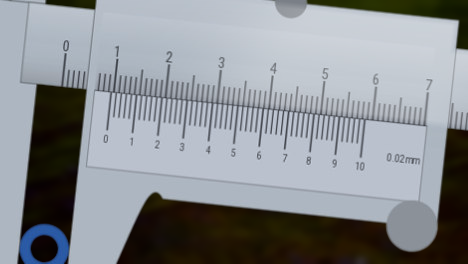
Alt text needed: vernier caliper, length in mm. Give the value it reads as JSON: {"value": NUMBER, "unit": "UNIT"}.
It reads {"value": 9.5, "unit": "mm"}
